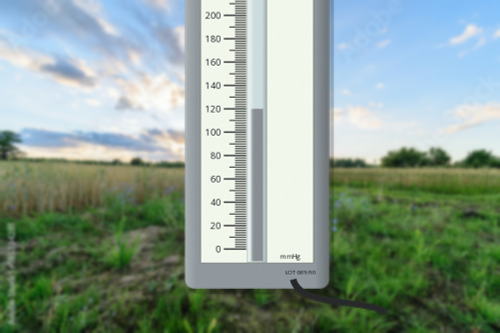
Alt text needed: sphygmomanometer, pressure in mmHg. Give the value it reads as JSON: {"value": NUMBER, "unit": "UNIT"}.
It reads {"value": 120, "unit": "mmHg"}
